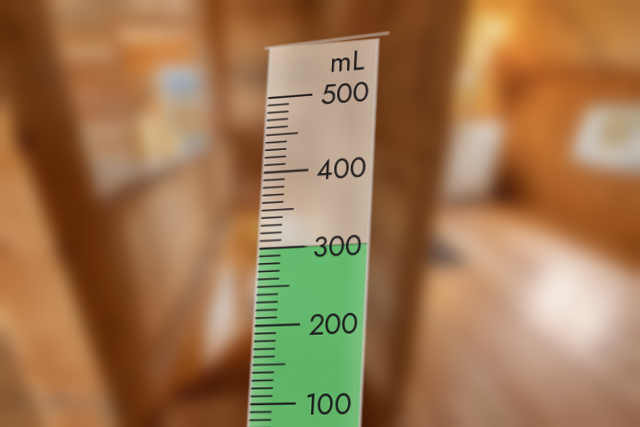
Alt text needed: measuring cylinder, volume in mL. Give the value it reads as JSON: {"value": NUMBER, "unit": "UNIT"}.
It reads {"value": 300, "unit": "mL"}
